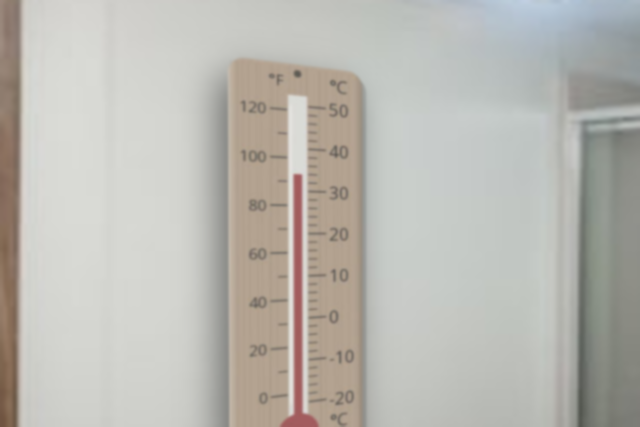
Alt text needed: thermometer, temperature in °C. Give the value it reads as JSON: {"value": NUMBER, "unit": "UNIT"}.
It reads {"value": 34, "unit": "°C"}
